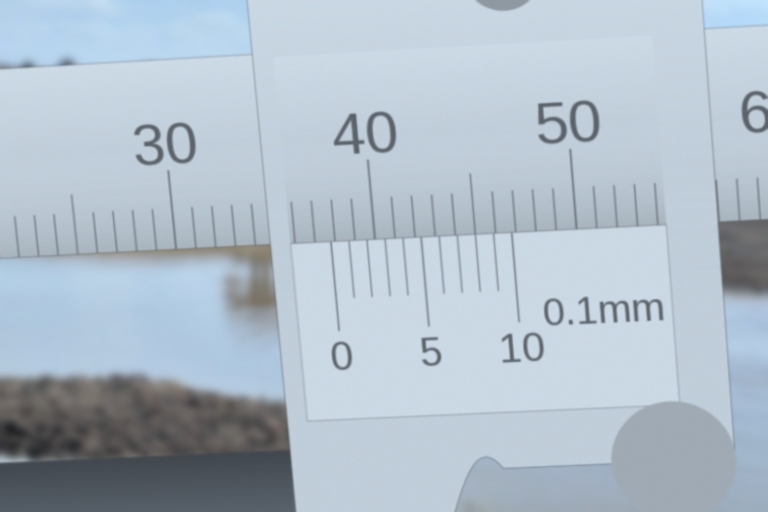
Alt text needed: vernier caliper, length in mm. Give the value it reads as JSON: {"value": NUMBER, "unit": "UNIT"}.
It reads {"value": 37.8, "unit": "mm"}
